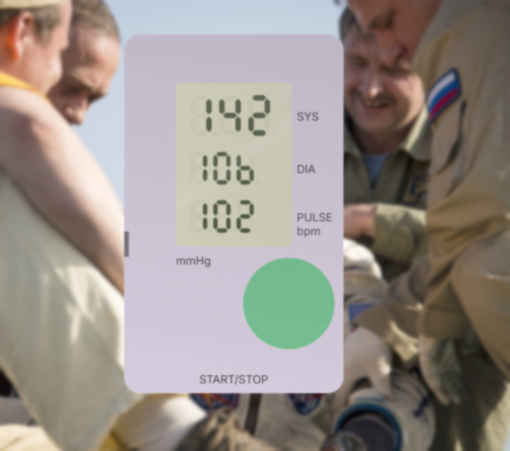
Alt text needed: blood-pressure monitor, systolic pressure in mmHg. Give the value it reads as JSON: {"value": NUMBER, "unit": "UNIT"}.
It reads {"value": 142, "unit": "mmHg"}
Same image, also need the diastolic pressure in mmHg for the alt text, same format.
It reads {"value": 106, "unit": "mmHg"}
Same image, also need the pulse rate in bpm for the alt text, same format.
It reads {"value": 102, "unit": "bpm"}
